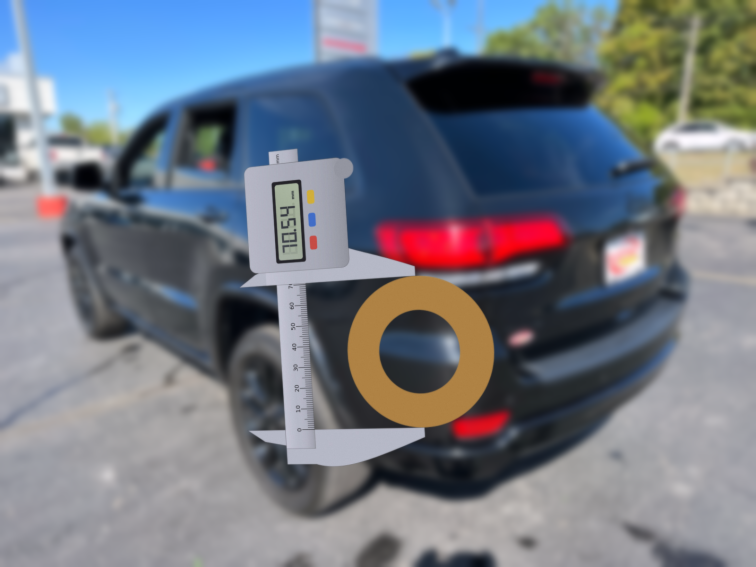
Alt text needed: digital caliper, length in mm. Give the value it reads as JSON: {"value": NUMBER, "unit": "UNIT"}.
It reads {"value": 70.54, "unit": "mm"}
